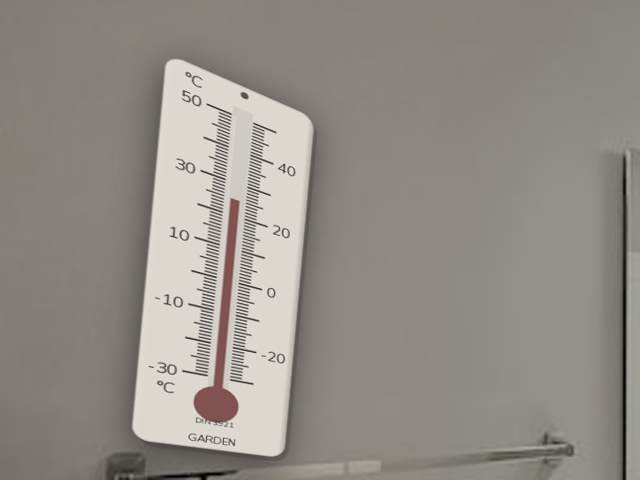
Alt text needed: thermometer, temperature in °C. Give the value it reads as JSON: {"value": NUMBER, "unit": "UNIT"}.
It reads {"value": 25, "unit": "°C"}
